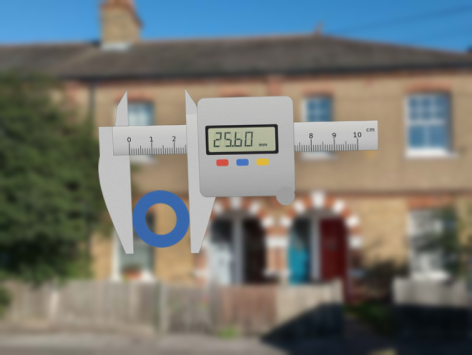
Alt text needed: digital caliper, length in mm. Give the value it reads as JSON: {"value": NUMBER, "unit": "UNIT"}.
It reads {"value": 25.60, "unit": "mm"}
